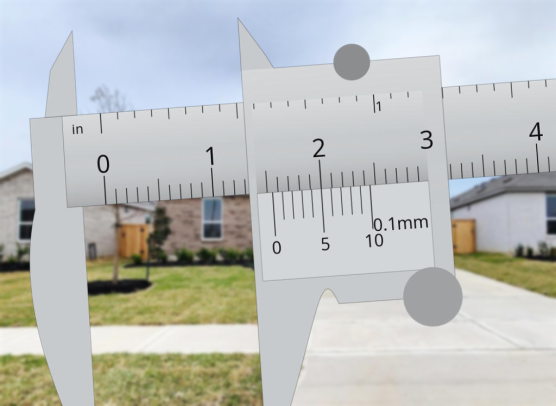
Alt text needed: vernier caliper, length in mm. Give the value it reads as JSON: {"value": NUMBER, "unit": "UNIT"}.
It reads {"value": 15.5, "unit": "mm"}
